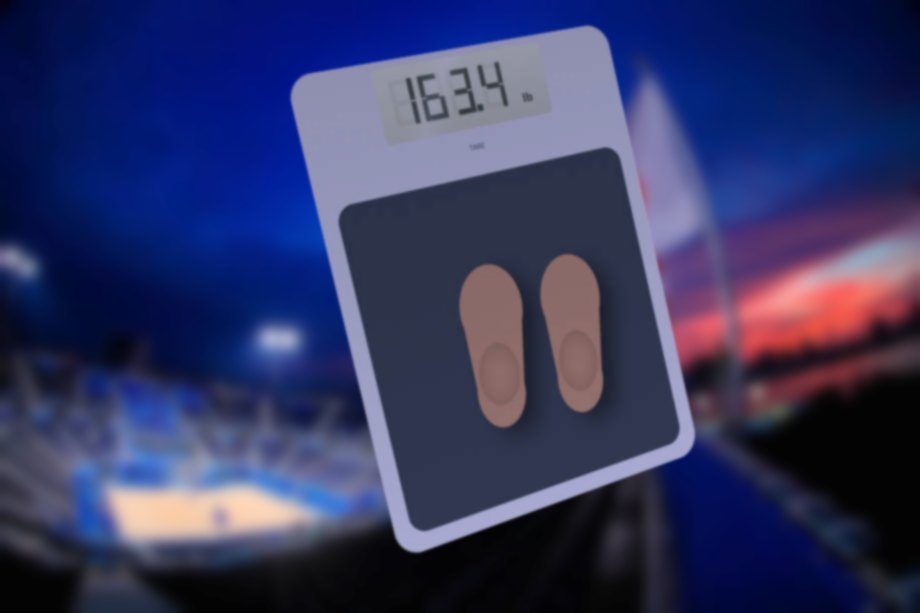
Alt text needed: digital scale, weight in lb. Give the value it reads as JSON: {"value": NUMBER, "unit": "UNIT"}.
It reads {"value": 163.4, "unit": "lb"}
